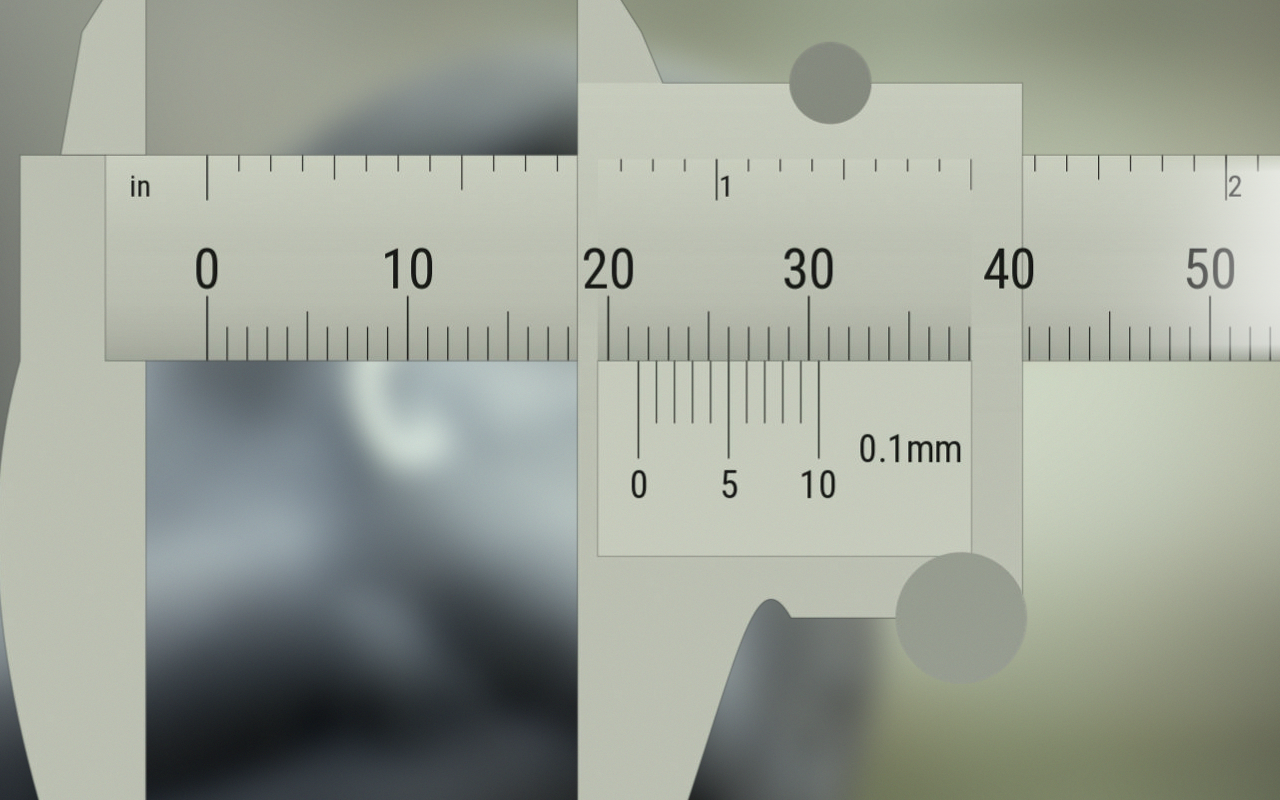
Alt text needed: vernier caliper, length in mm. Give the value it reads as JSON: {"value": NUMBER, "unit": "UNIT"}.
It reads {"value": 21.5, "unit": "mm"}
